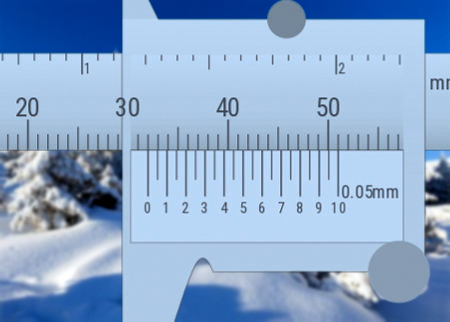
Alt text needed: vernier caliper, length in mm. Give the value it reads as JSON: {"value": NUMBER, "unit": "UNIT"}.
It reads {"value": 32.0, "unit": "mm"}
